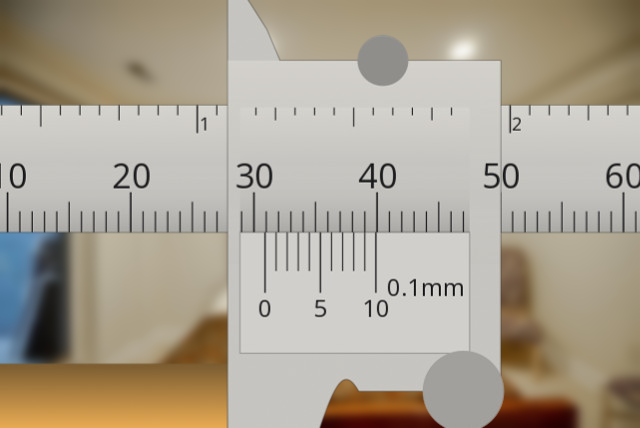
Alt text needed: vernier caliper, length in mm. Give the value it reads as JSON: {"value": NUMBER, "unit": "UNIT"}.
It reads {"value": 30.9, "unit": "mm"}
